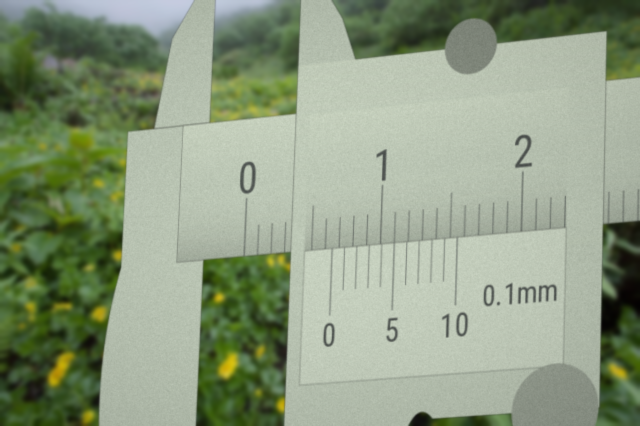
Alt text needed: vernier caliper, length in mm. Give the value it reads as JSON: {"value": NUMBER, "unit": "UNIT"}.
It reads {"value": 6.5, "unit": "mm"}
